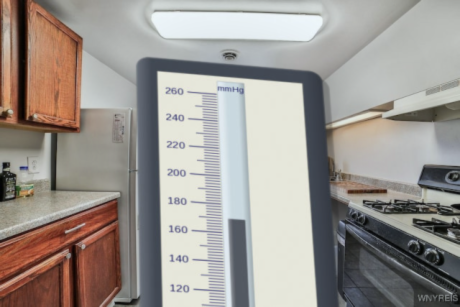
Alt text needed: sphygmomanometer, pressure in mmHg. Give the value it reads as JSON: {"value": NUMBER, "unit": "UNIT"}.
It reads {"value": 170, "unit": "mmHg"}
